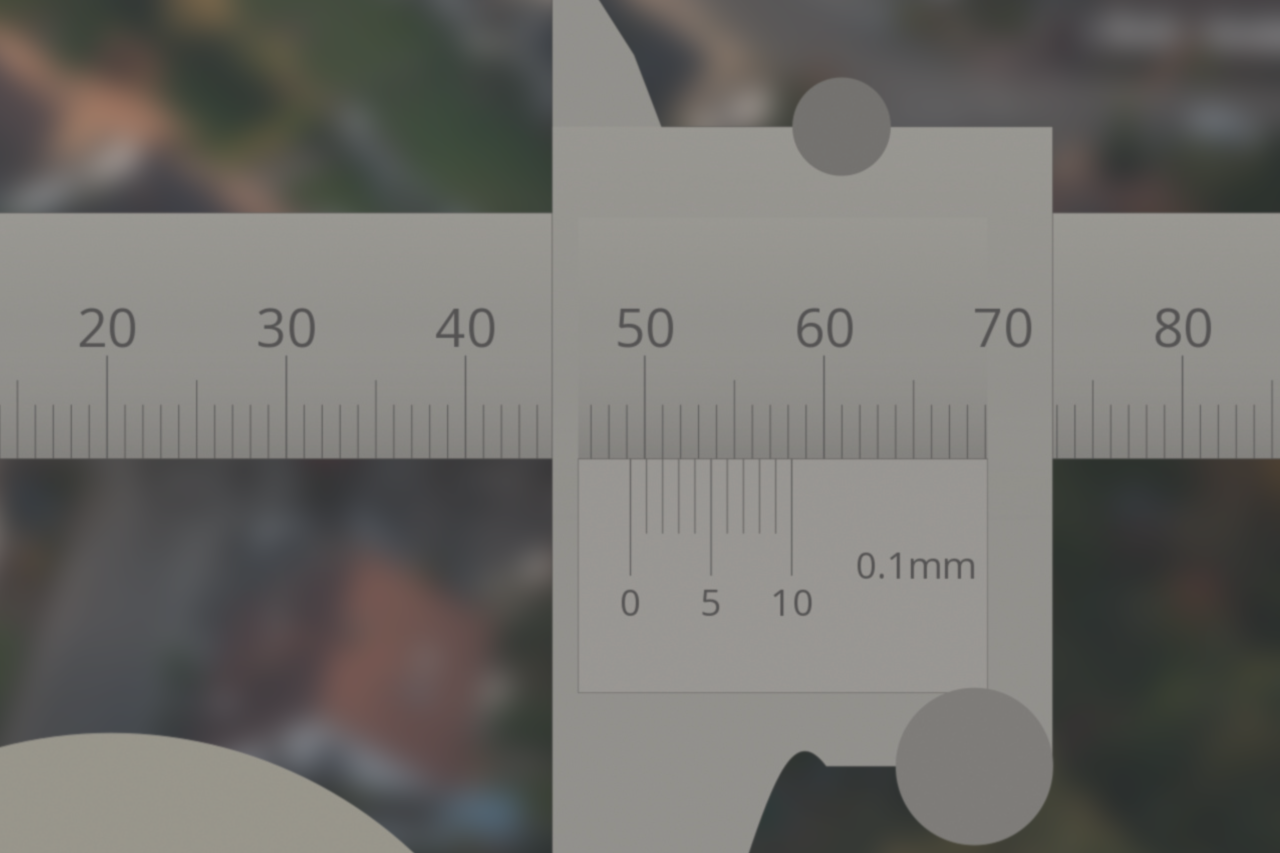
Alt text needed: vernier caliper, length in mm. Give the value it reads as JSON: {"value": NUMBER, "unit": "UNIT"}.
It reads {"value": 49.2, "unit": "mm"}
